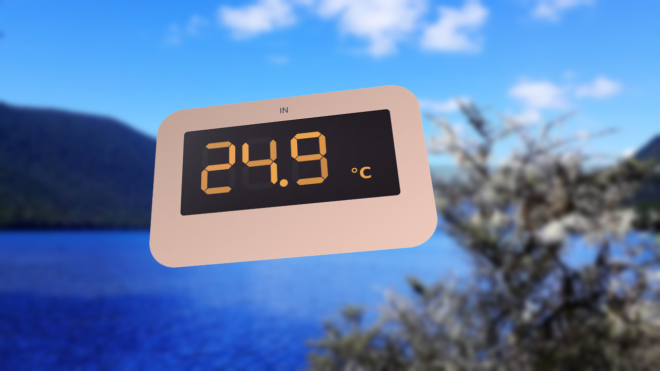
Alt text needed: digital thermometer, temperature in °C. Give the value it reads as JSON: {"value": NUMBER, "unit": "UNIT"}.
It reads {"value": 24.9, "unit": "°C"}
